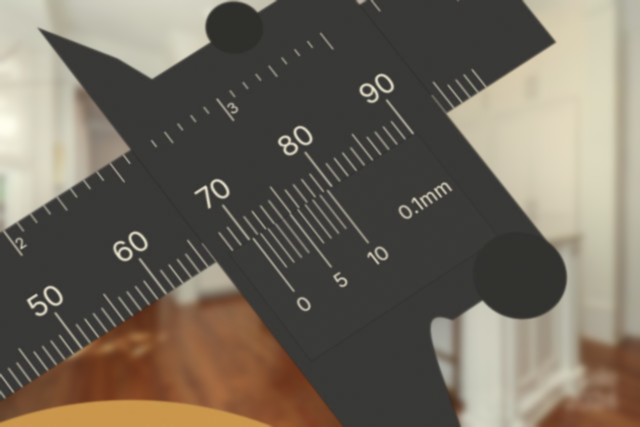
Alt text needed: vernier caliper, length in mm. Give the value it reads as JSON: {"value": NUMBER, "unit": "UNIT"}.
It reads {"value": 70.4, "unit": "mm"}
